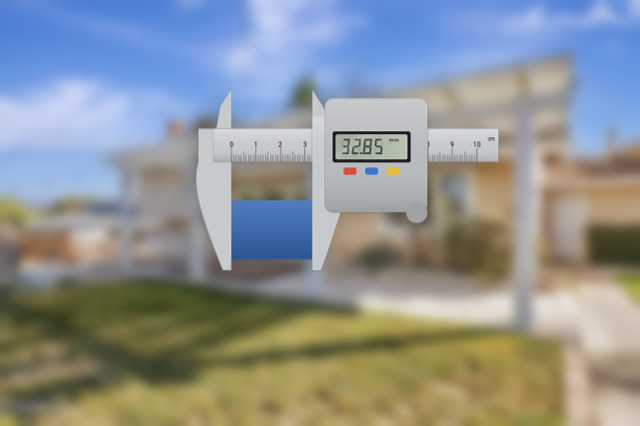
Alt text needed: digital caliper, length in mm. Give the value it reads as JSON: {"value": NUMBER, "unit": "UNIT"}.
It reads {"value": 32.85, "unit": "mm"}
